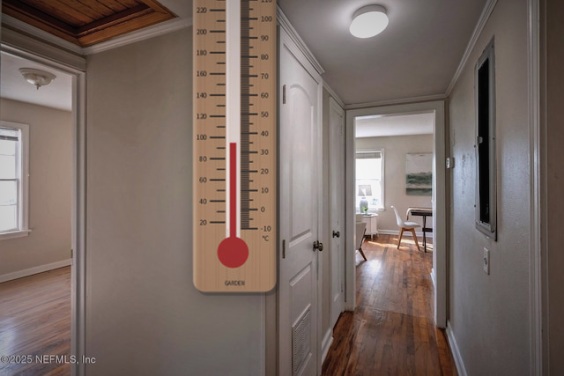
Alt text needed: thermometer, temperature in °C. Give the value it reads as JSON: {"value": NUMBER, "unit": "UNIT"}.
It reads {"value": 35, "unit": "°C"}
